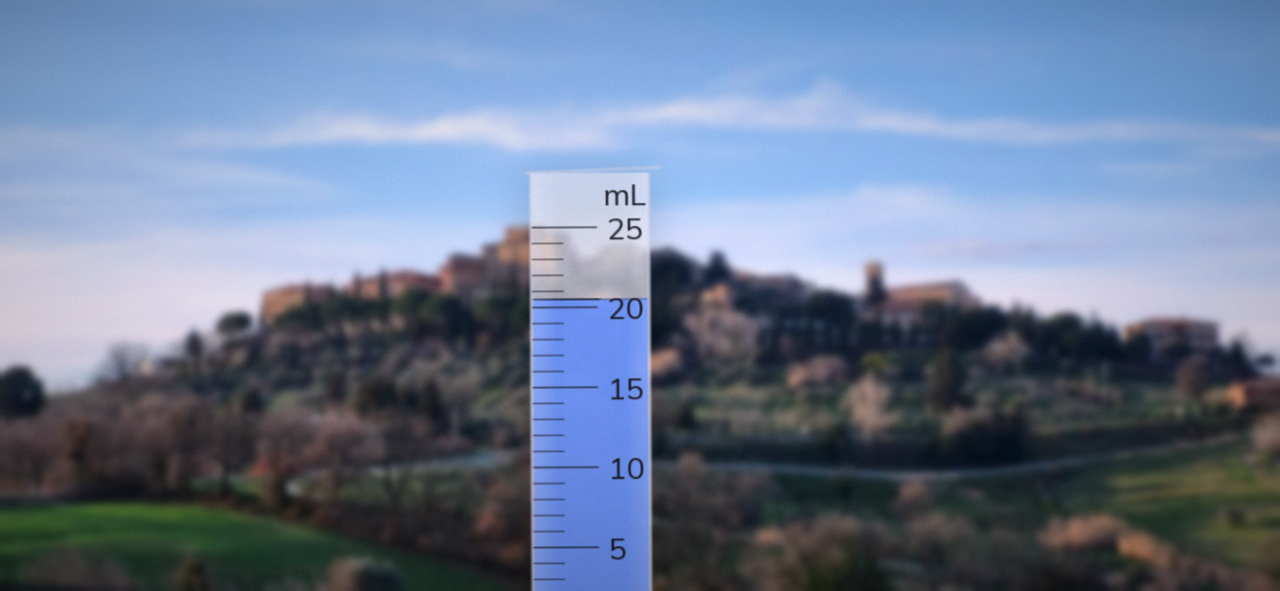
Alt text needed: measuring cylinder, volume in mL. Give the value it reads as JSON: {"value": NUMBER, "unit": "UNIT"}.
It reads {"value": 20.5, "unit": "mL"}
